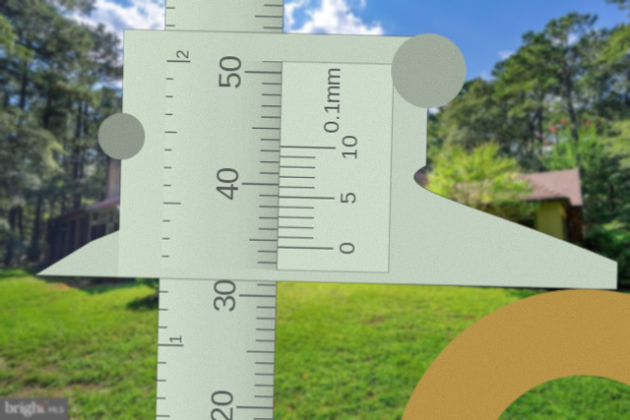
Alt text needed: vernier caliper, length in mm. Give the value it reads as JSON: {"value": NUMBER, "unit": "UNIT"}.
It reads {"value": 34.4, "unit": "mm"}
